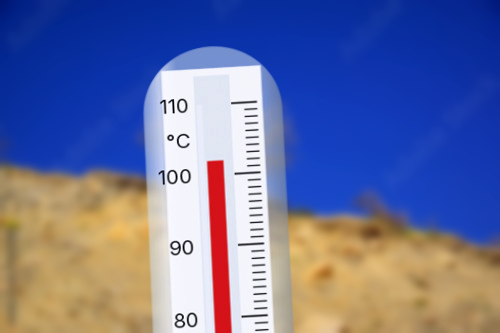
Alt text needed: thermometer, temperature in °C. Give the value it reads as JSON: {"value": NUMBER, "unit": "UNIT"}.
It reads {"value": 102, "unit": "°C"}
